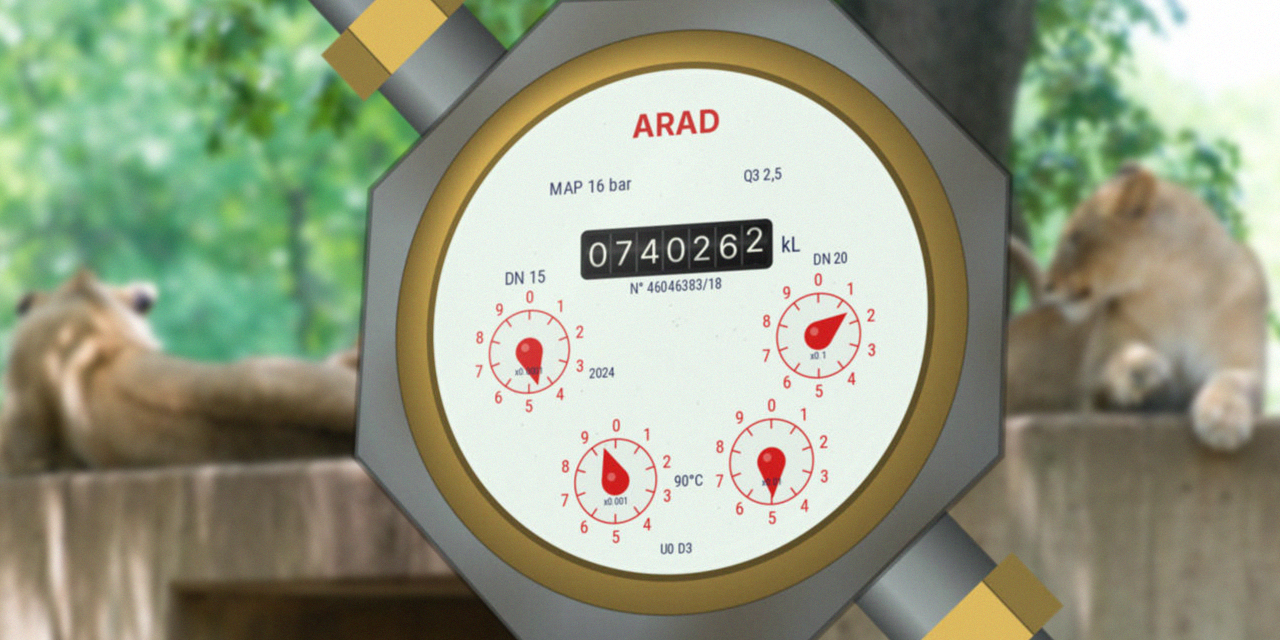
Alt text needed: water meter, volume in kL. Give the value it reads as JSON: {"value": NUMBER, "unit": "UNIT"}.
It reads {"value": 740262.1494, "unit": "kL"}
